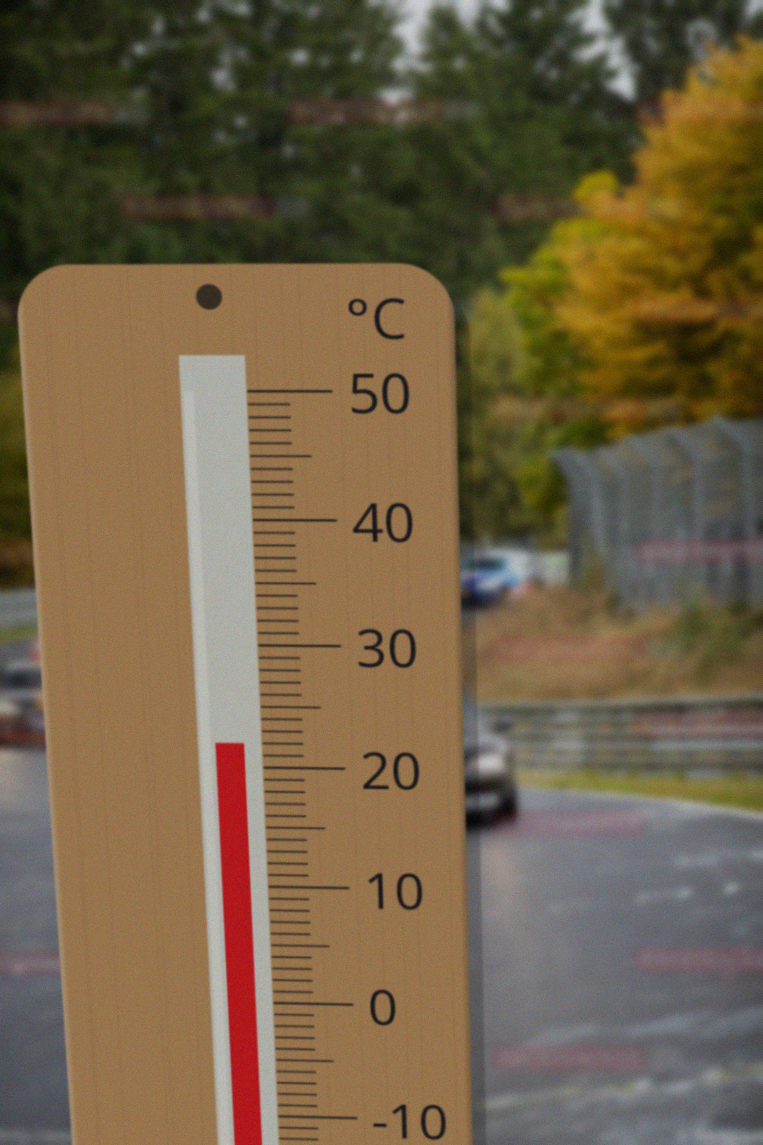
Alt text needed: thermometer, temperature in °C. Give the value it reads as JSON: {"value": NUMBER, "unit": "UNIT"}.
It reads {"value": 22, "unit": "°C"}
